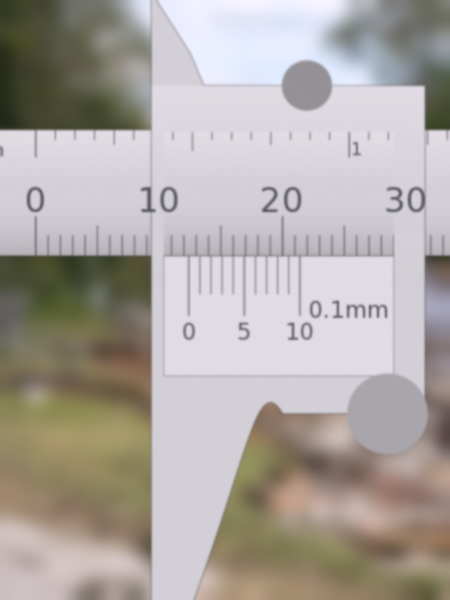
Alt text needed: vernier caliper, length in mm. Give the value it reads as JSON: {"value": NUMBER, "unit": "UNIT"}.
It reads {"value": 12.4, "unit": "mm"}
